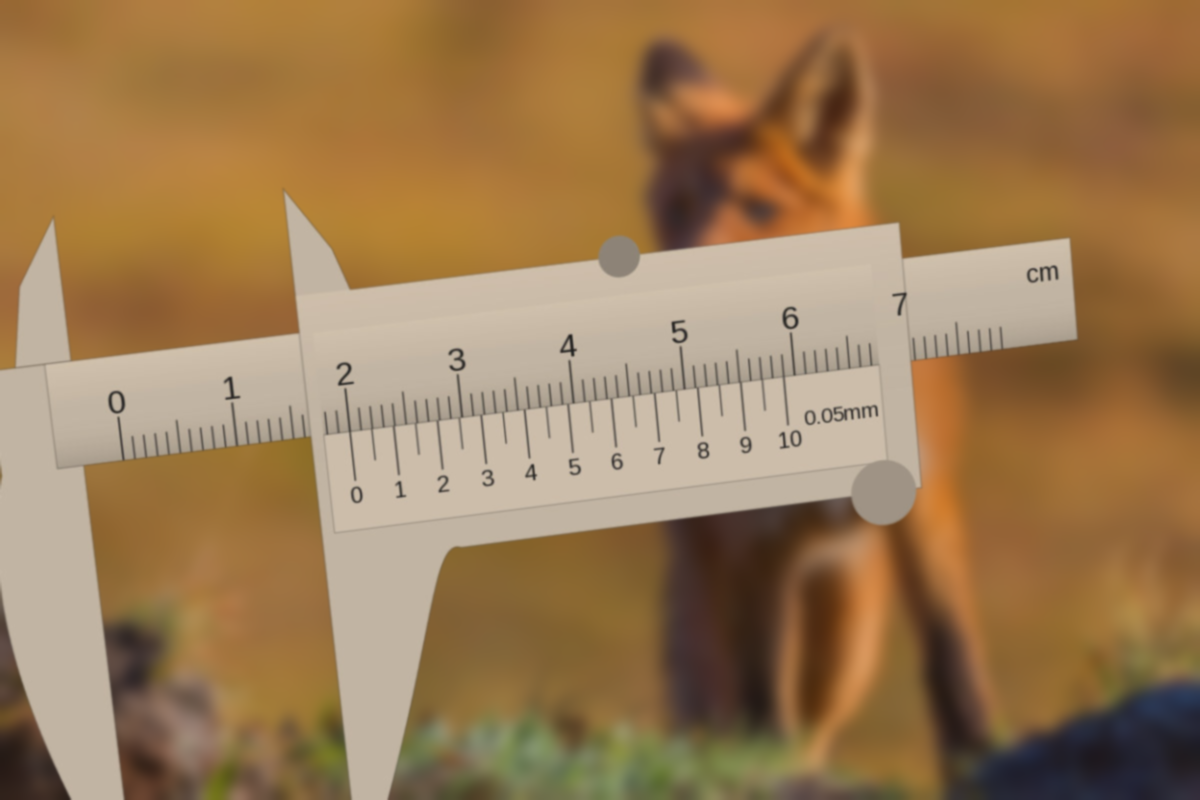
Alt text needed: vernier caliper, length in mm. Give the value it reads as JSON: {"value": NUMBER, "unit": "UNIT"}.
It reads {"value": 20.0, "unit": "mm"}
